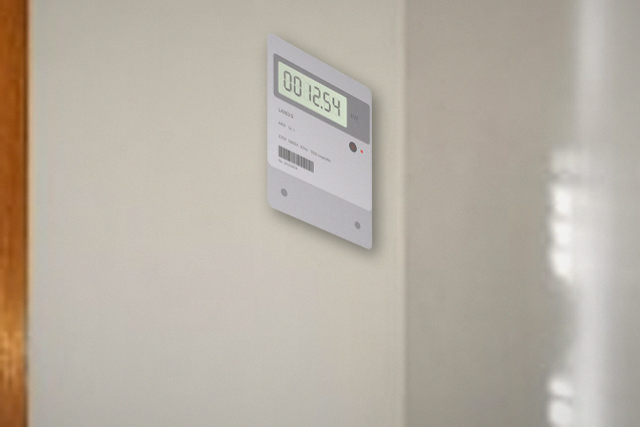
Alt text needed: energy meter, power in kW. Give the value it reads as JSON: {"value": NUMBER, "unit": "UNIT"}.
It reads {"value": 12.54, "unit": "kW"}
